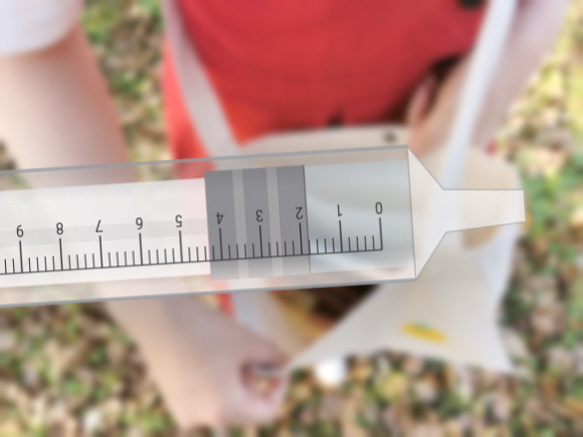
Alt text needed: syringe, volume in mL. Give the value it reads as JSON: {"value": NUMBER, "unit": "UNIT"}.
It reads {"value": 1.8, "unit": "mL"}
